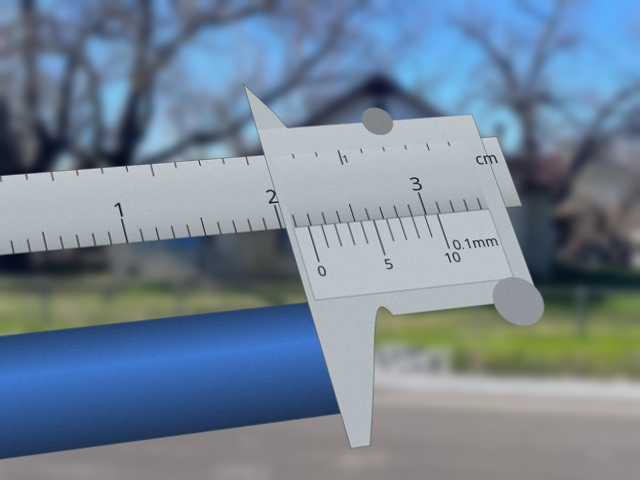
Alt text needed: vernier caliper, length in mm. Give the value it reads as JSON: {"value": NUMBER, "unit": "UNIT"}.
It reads {"value": 21.8, "unit": "mm"}
